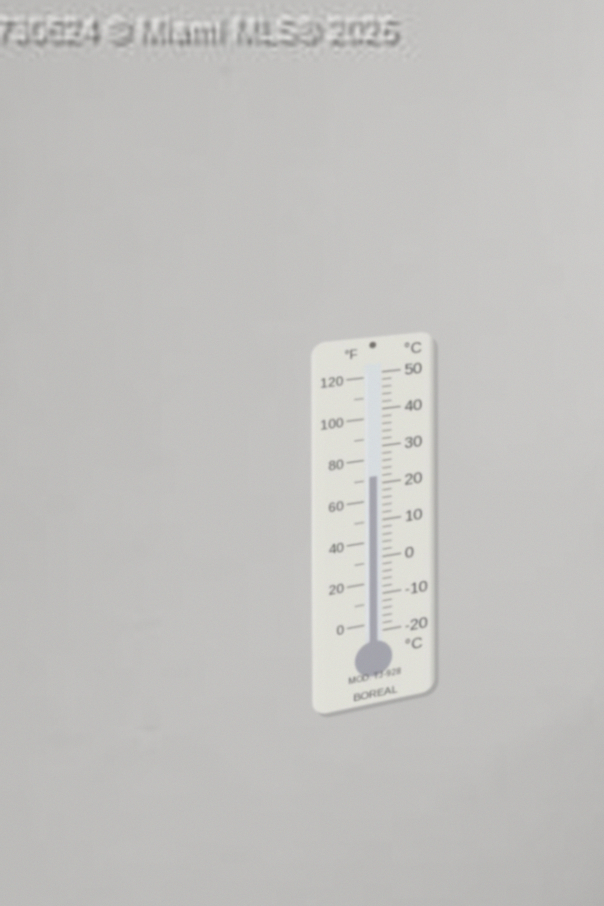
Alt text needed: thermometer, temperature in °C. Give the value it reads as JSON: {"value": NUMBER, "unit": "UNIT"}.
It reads {"value": 22, "unit": "°C"}
